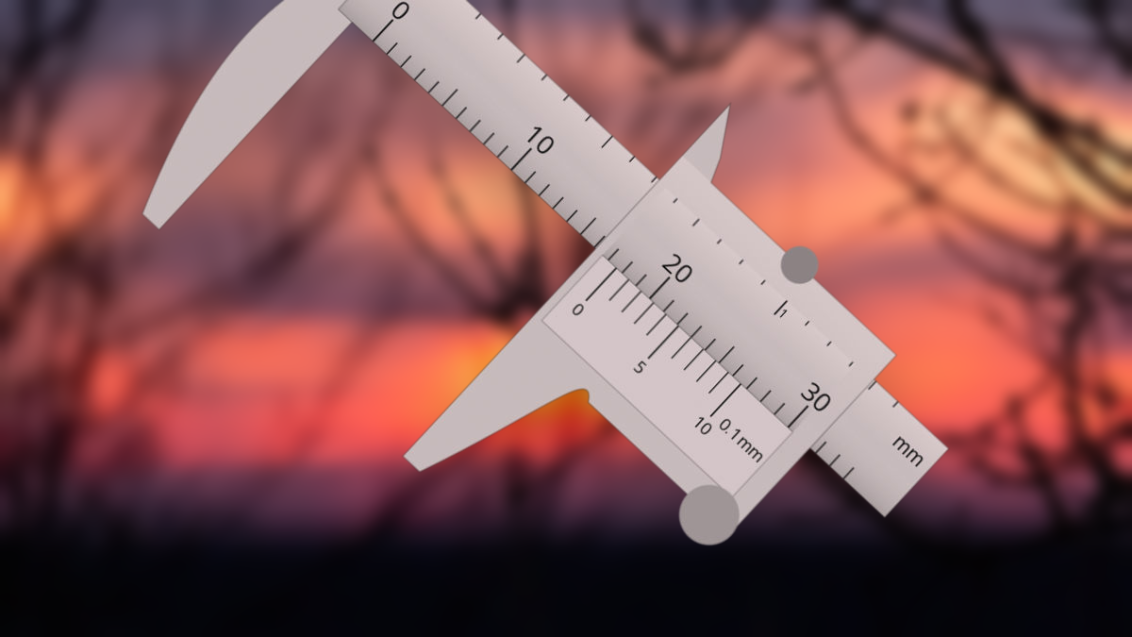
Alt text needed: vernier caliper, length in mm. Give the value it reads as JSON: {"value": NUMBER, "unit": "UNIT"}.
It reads {"value": 17.6, "unit": "mm"}
